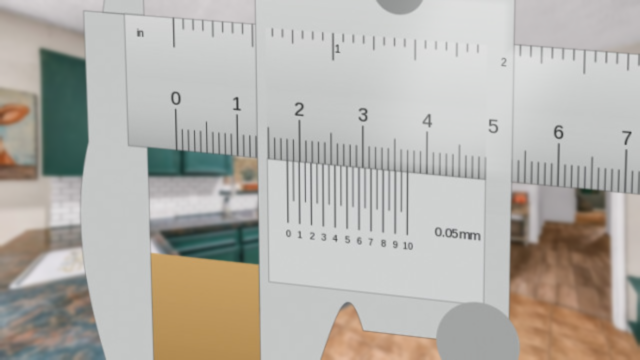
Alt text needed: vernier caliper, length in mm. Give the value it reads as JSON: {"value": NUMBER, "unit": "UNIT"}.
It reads {"value": 18.0, "unit": "mm"}
